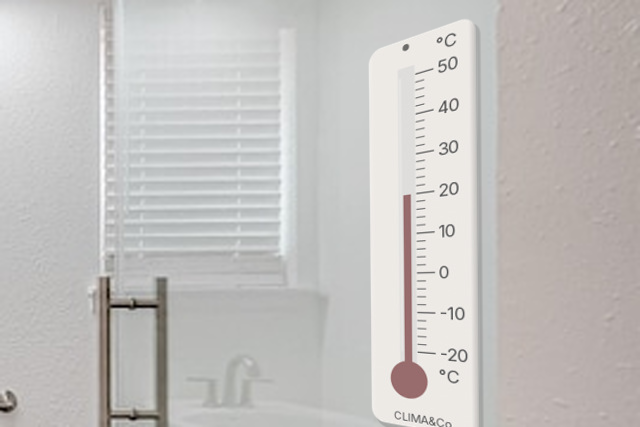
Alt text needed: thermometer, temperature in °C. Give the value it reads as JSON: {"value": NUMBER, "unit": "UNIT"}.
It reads {"value": 20, "unit": "°C"}
